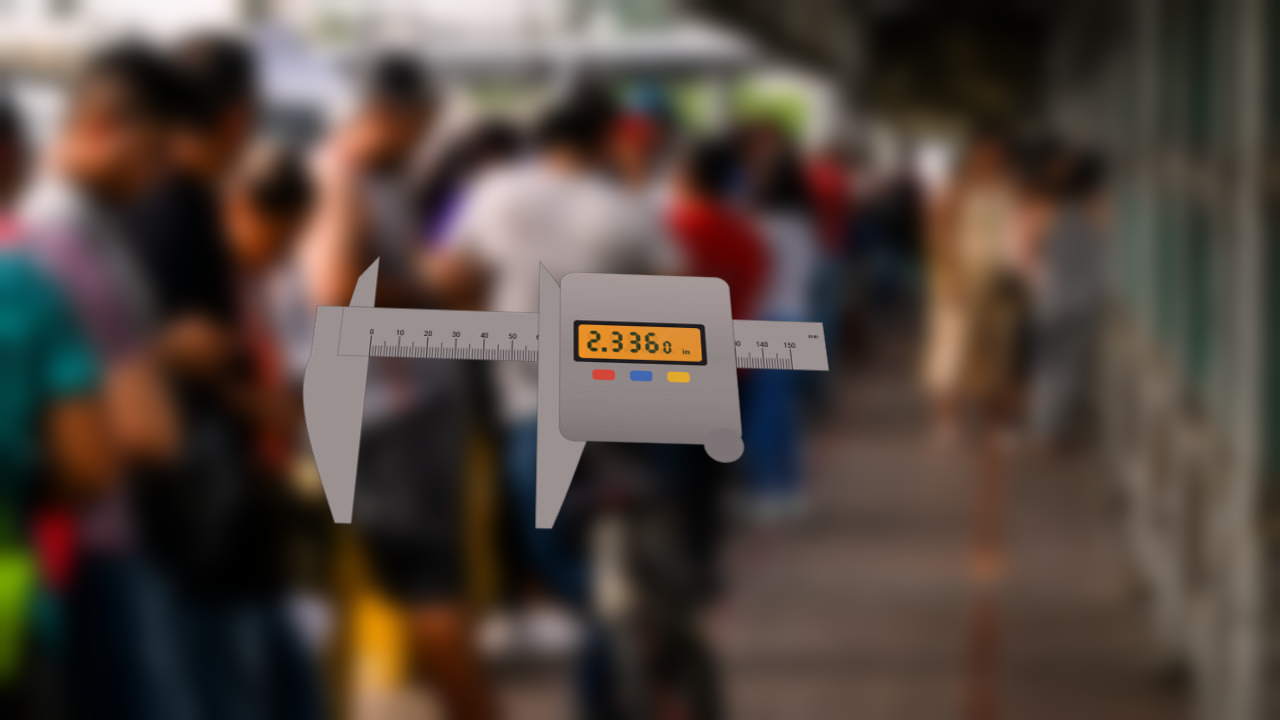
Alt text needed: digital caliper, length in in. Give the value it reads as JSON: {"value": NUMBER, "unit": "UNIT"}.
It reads {"value": 2.3360, "unit": "in"}
